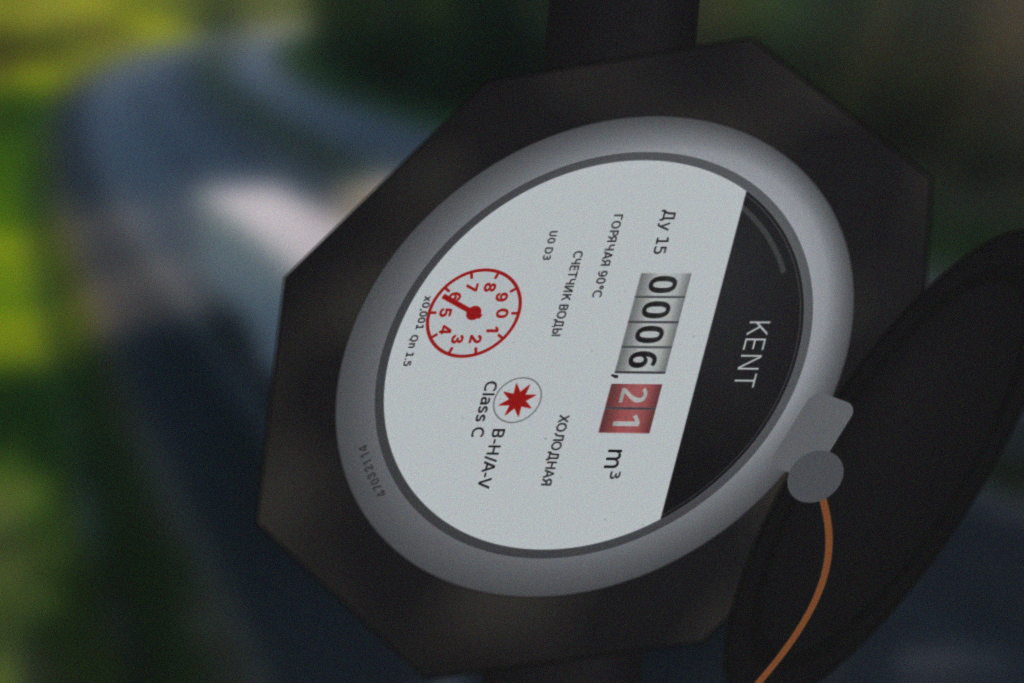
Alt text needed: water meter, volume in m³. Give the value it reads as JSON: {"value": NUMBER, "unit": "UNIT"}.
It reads {"value": 6.215, "unit": "m³"}
